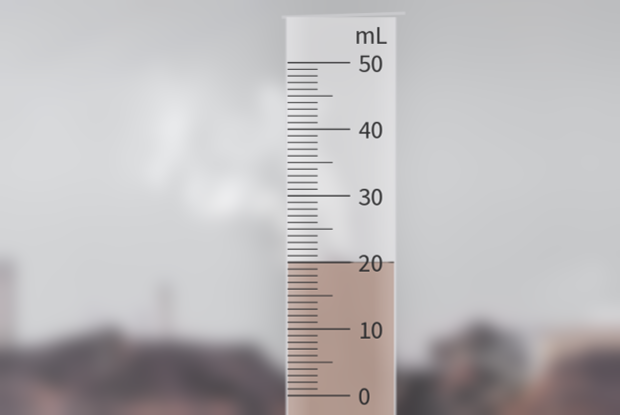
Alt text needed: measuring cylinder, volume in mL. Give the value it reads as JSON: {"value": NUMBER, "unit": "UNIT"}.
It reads {"value": 20, "unit": "mL"}
